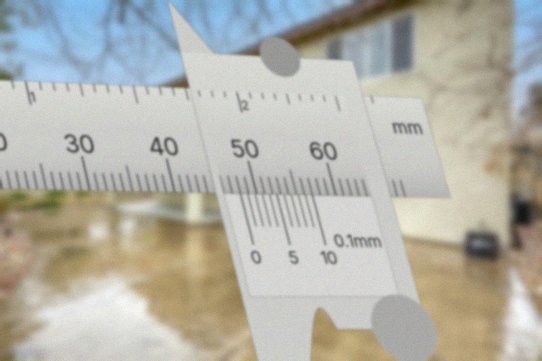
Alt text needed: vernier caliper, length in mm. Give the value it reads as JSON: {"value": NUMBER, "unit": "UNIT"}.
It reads {"value": 48.0, "unit": "mm"}
